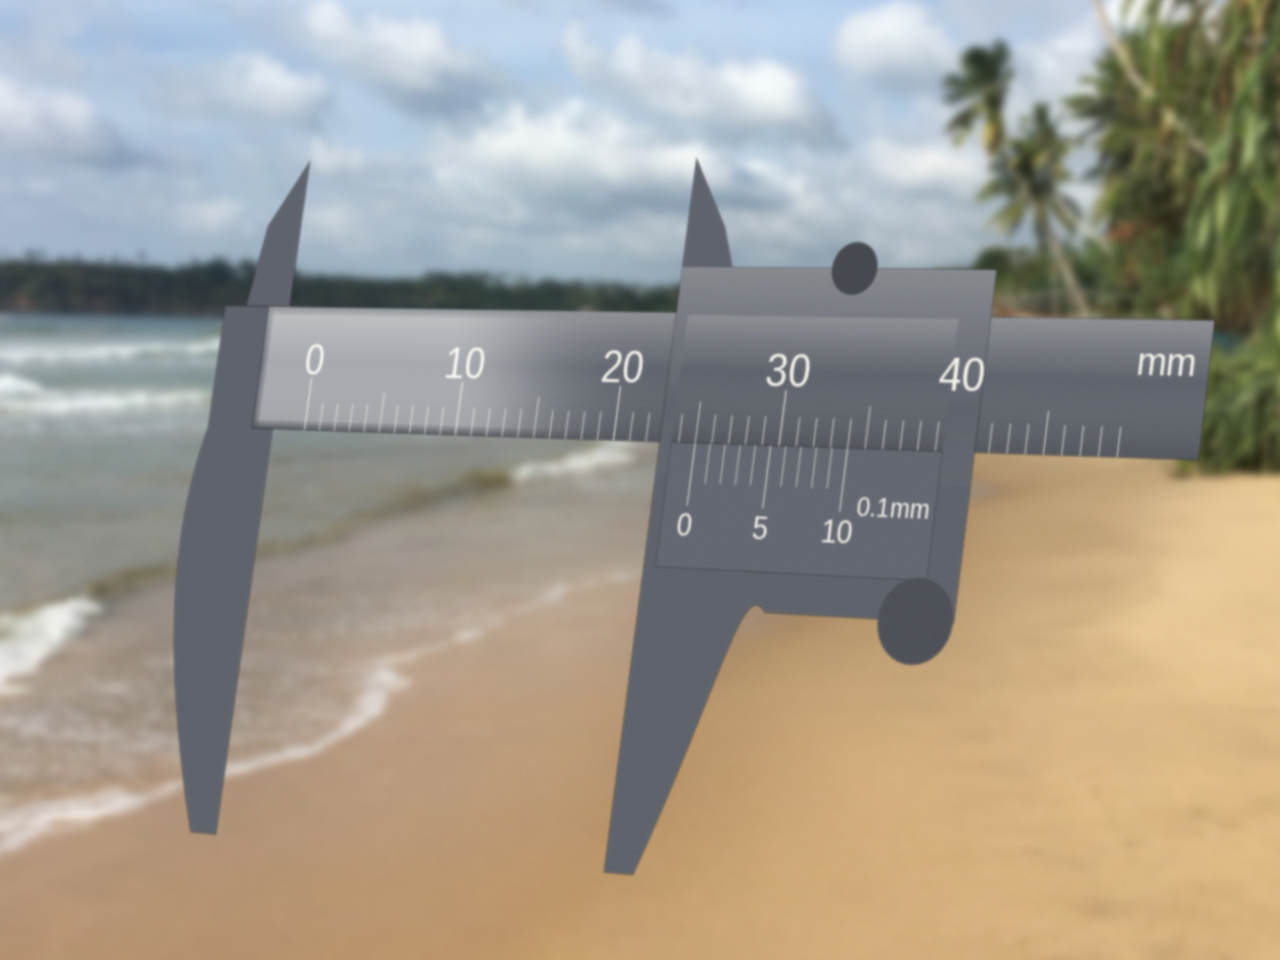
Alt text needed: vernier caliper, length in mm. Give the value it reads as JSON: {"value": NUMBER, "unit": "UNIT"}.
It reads {"value": 25.0, "unit": "mm"}
